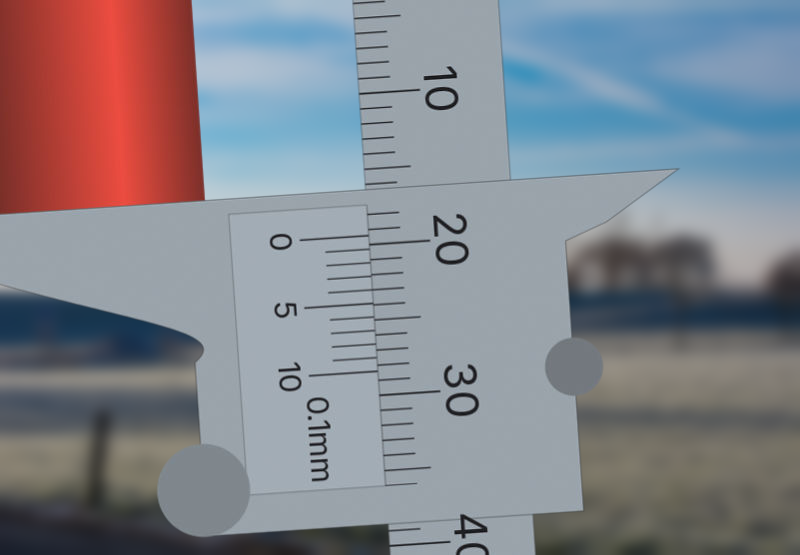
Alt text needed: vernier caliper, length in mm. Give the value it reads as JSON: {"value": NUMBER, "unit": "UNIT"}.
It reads {"value": 19.4, "unit": "mm"}
